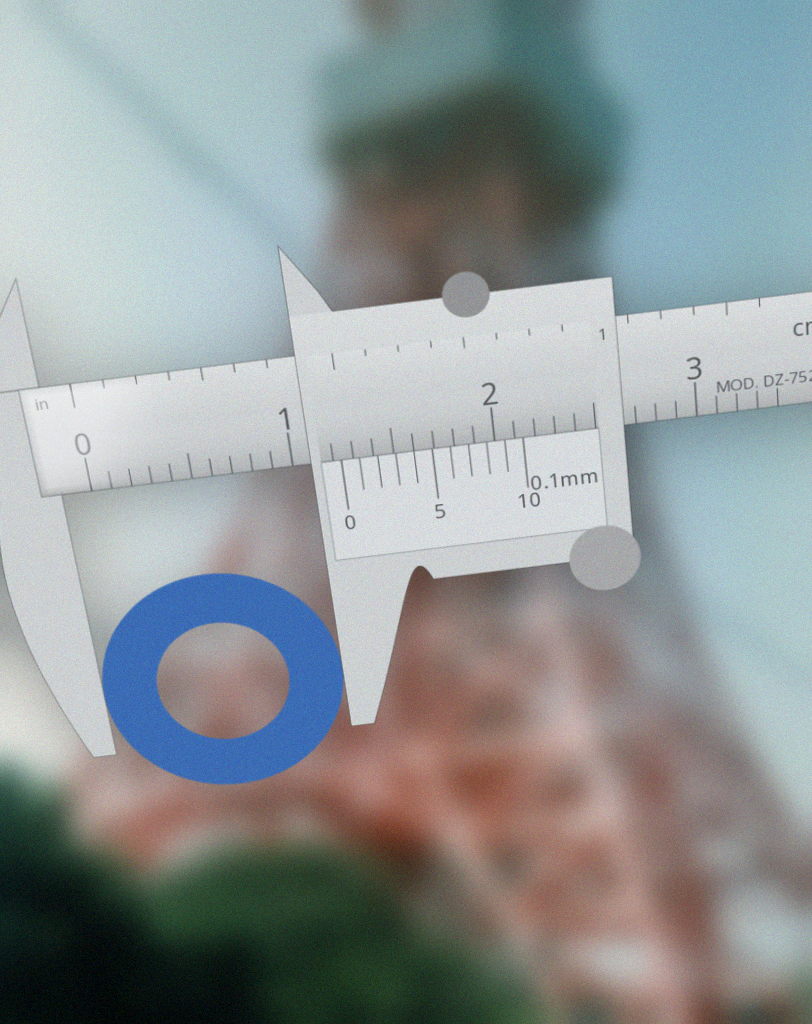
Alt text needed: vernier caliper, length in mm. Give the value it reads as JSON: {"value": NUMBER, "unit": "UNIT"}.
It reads {"value": 12.4, "unit": "mm"}
